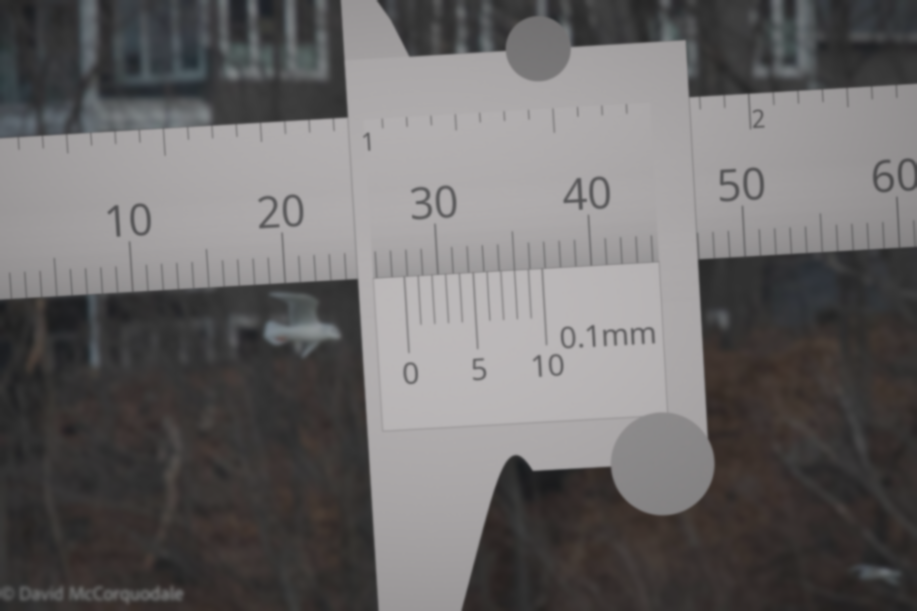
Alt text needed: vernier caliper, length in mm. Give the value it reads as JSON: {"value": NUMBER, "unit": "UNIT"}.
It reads {"value": 27.8, "unit": "mm"}
